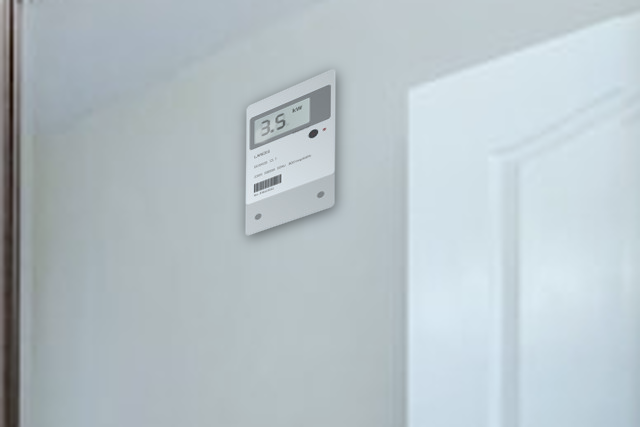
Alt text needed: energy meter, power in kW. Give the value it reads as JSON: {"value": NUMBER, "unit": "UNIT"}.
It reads {"value": 3.5, "unit": "kW"}
